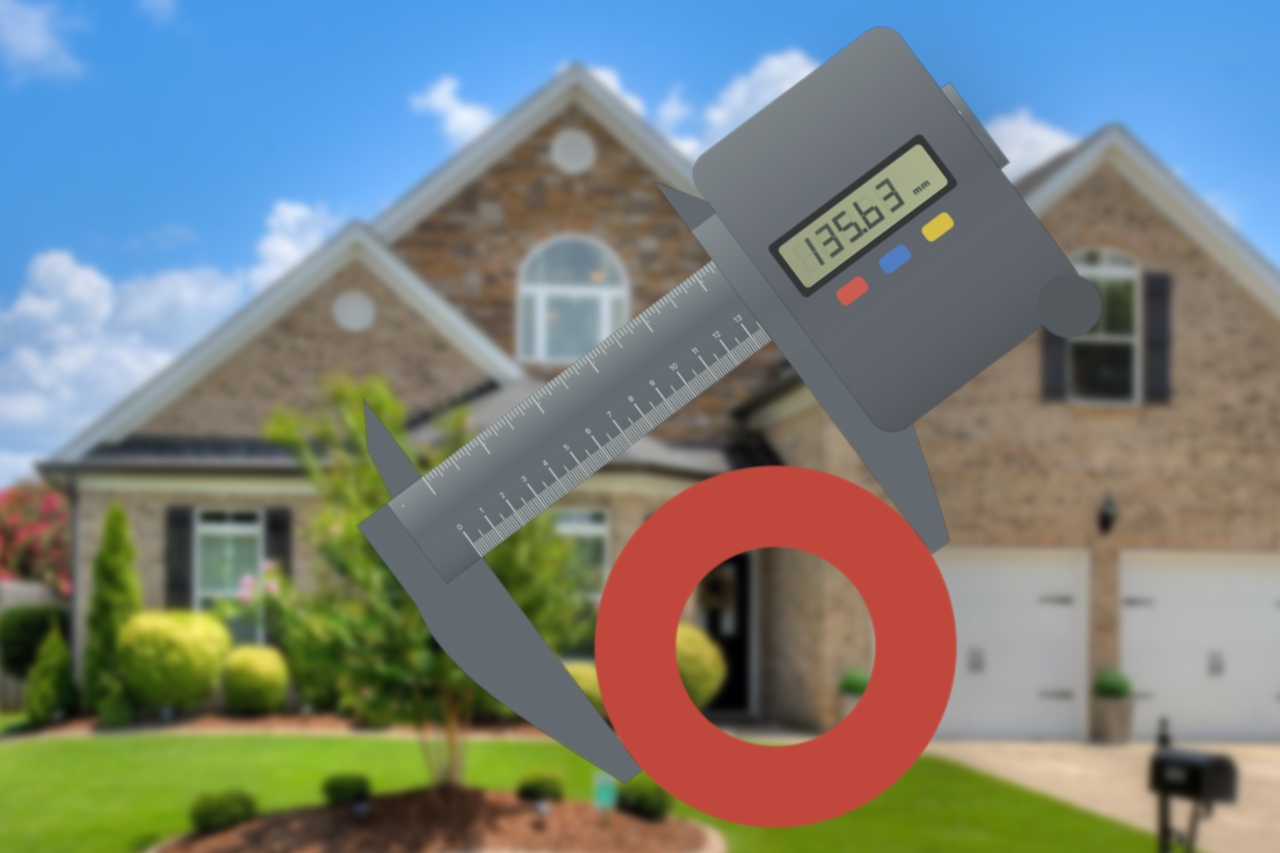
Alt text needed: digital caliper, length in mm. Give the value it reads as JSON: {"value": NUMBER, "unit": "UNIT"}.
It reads {"value": 135.63, "unit": "mm"}
